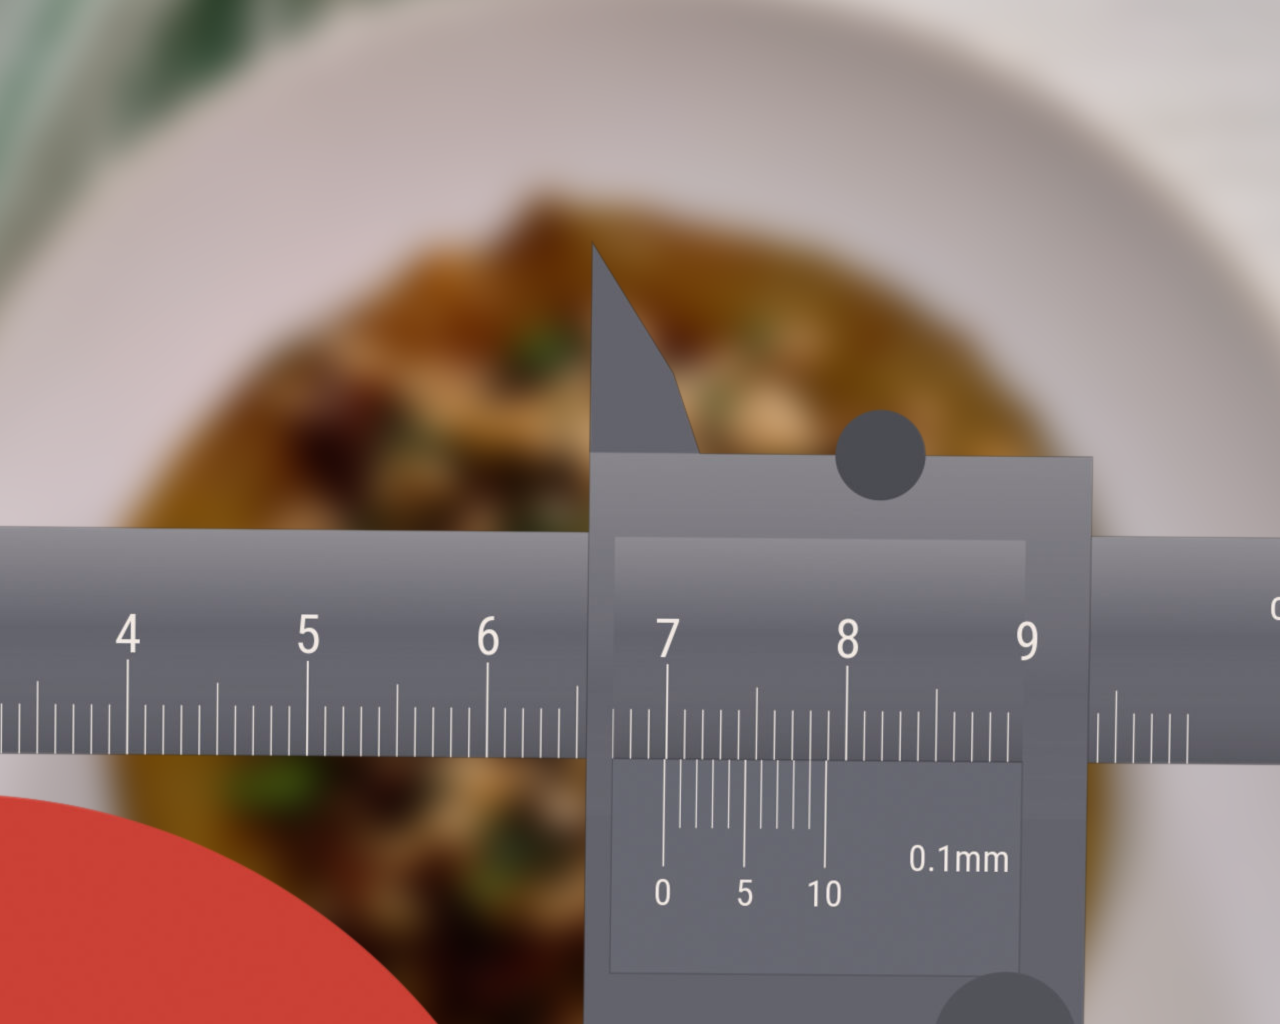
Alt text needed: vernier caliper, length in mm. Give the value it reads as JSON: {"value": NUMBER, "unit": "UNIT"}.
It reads {"value": 69.9, "unit": "mm"}
